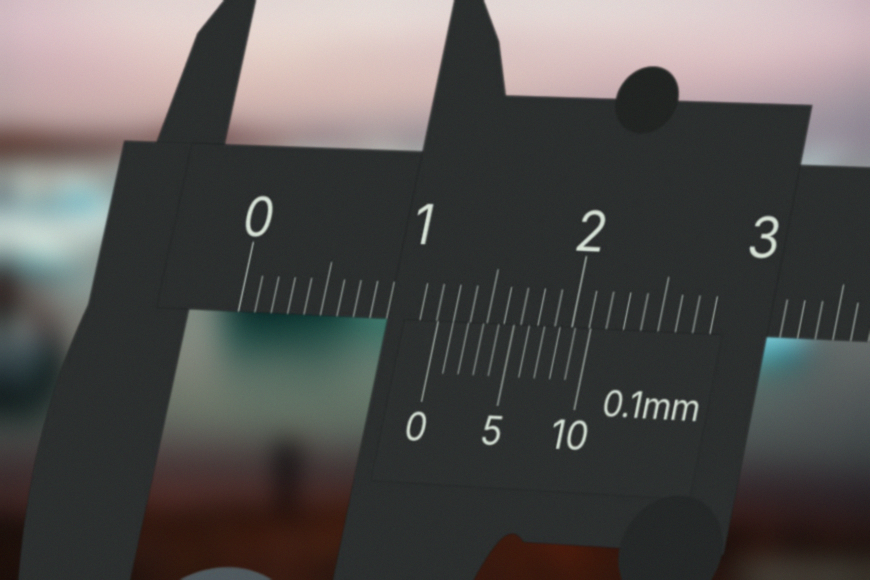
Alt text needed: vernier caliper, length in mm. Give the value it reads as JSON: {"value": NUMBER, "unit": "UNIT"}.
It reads {"value": 12.1, "unit": "mm"}
